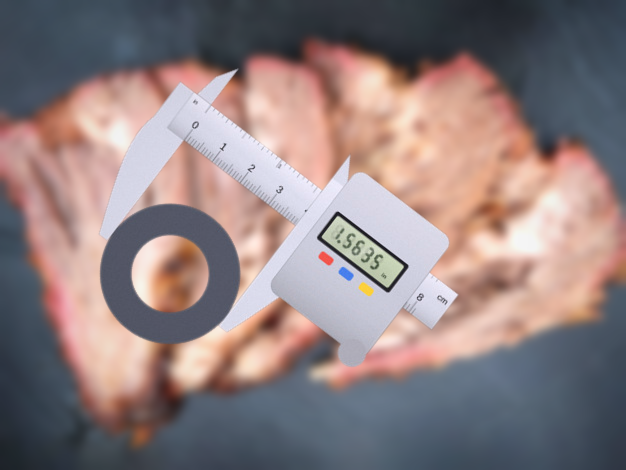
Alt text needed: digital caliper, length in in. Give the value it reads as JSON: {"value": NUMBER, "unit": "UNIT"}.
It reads {"value": 1.5635, "unit": "in"}
